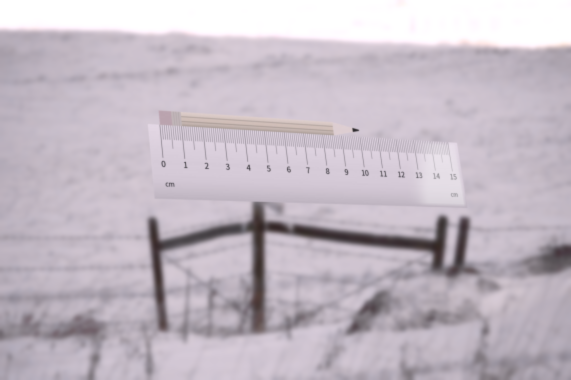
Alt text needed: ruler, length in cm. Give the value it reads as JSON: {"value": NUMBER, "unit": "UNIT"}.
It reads {"value": 10, "unit": "cm"}
